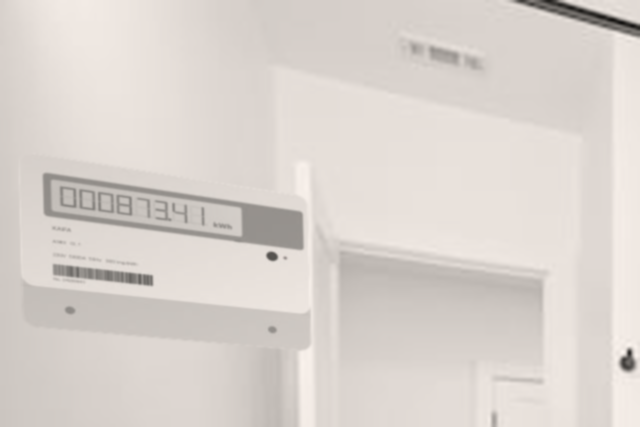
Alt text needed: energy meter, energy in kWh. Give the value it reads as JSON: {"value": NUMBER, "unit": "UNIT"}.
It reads {"value": 873.41, "unit": "kWh"}
